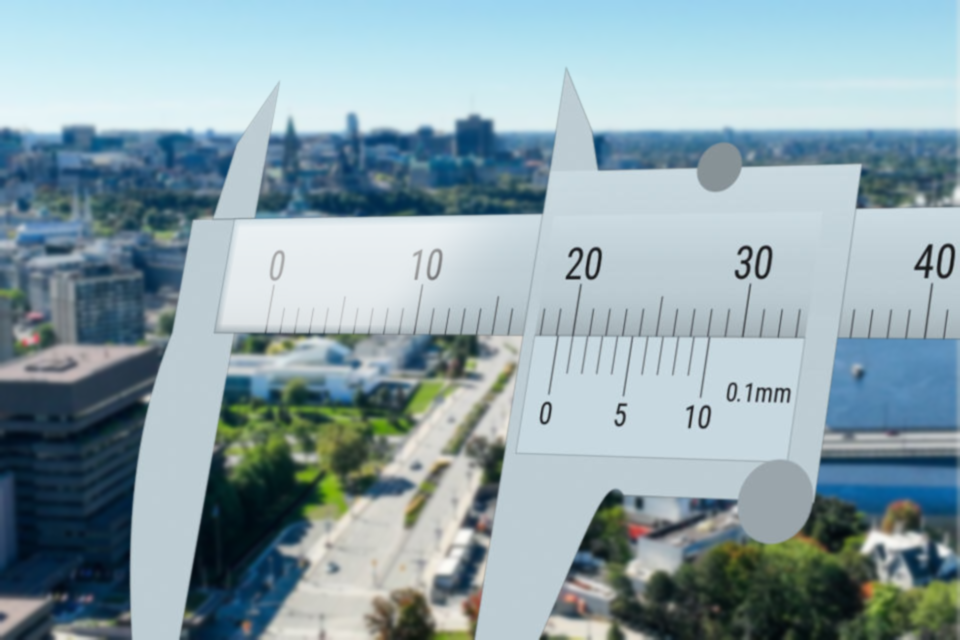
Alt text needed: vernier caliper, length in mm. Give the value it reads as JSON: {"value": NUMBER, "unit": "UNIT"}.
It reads {"value": 19.1, "unit": "mm"}
